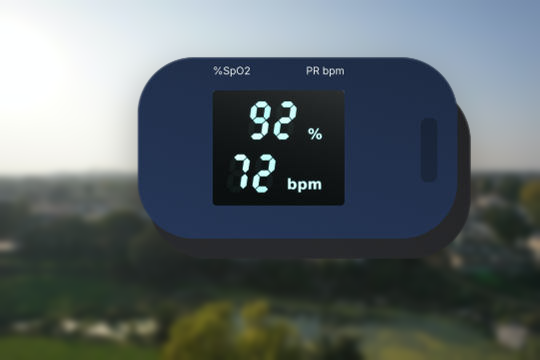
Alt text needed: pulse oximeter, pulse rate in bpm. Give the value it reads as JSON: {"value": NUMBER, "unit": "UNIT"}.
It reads {"value": 72, "unit": "bpm"}
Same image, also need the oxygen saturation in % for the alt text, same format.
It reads {"value": 92, "unit": "%"}
